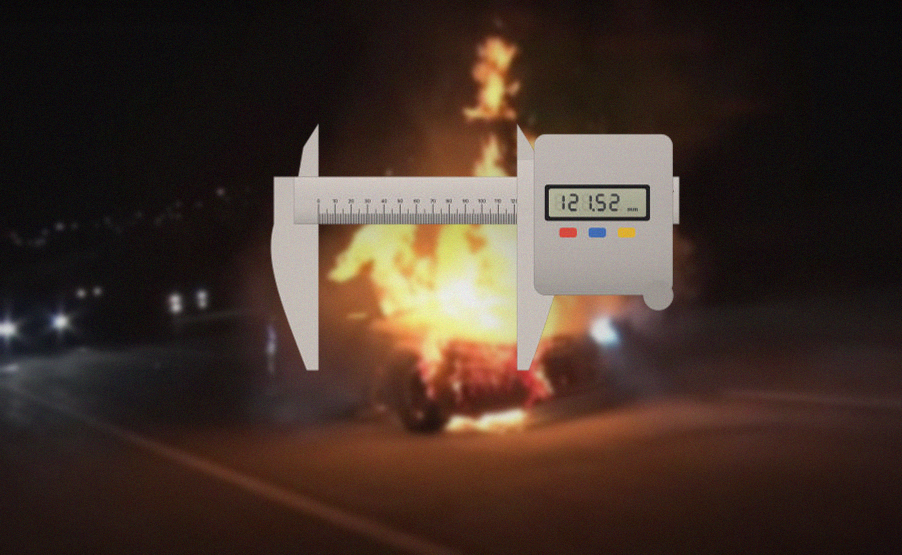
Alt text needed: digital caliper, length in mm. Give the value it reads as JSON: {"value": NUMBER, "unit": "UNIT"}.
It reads {"value": 121.52, "unit": "mm"}
